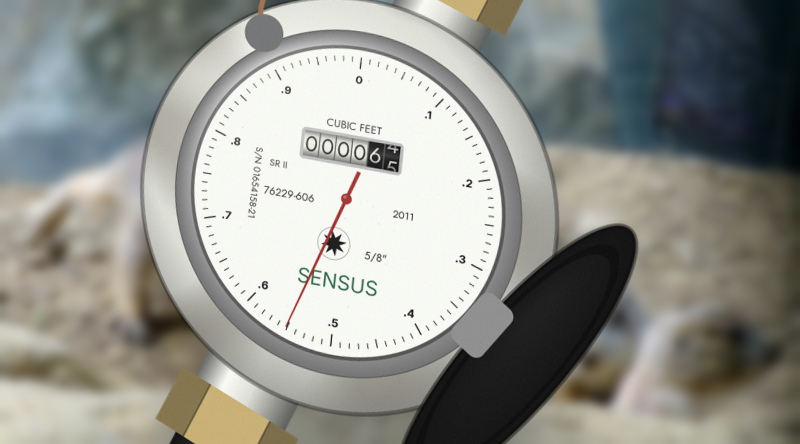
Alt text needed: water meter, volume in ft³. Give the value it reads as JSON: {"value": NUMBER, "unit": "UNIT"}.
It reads {"value": 64.55, "unit": "ft³"}
